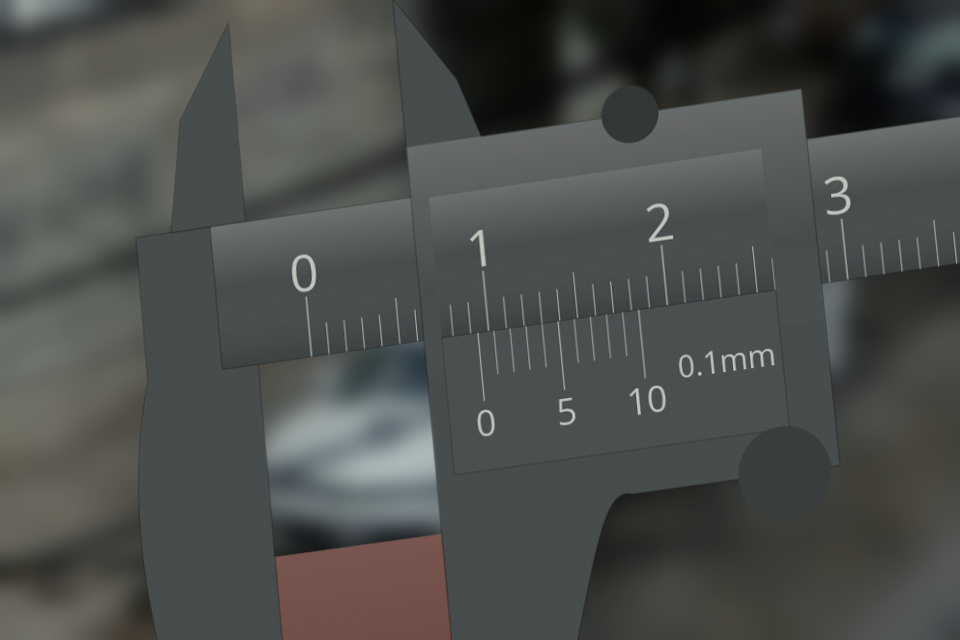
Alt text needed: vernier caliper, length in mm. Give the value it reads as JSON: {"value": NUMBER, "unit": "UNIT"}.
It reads {"value": 9.4, "unit": "mm"}
